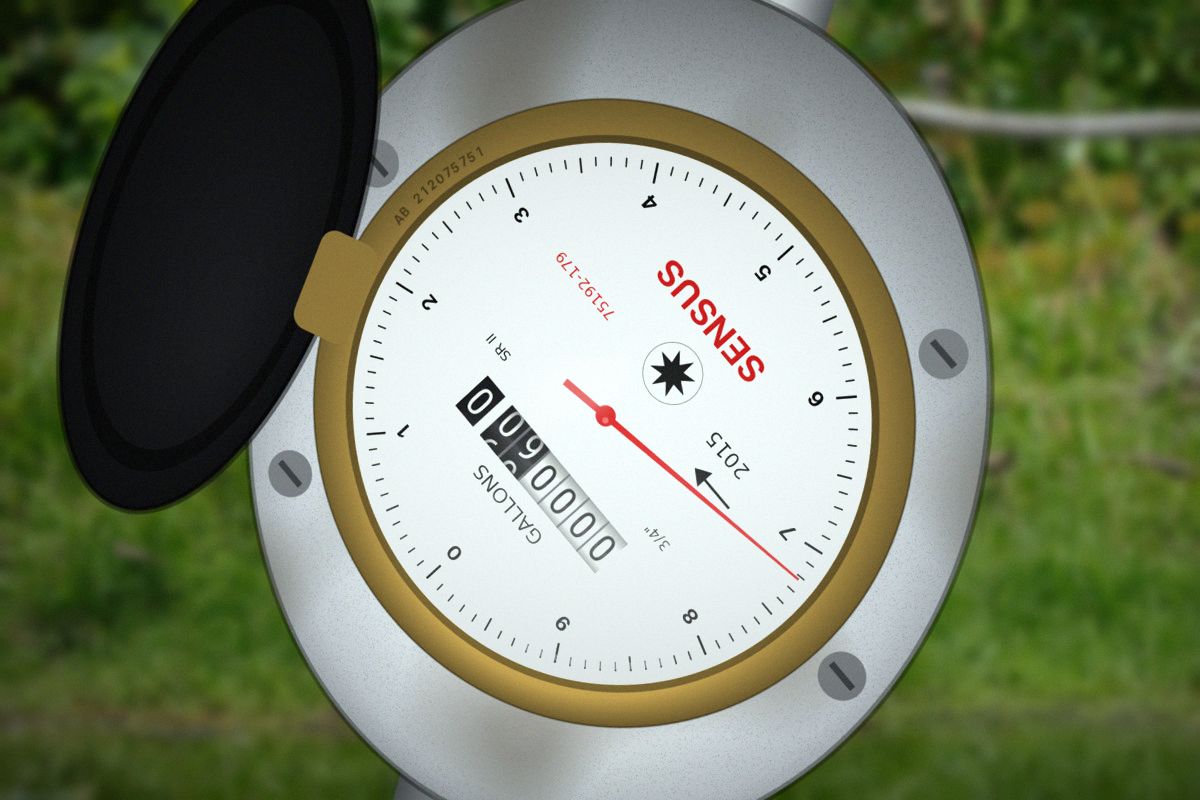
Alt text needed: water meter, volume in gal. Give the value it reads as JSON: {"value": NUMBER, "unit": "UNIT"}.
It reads {"value": 597.2, "unit": "gal"}
